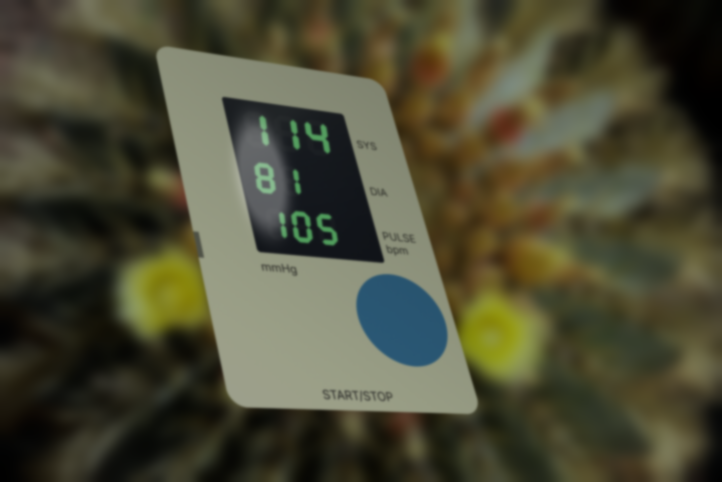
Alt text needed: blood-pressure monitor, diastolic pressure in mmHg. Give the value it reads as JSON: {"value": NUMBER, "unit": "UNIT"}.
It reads {"value": 81, "unit": "mmHg"}
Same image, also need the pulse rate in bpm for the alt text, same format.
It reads {"value": 105, "unit": "bpm"}
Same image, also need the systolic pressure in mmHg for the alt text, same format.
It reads {"value": 114, "unit": "mmHg"}
